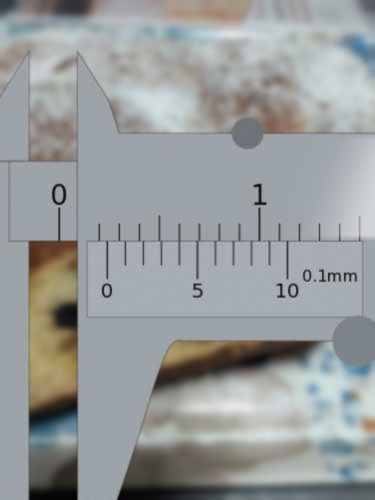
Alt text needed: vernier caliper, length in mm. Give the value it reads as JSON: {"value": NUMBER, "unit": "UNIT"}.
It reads {"value": 2.4, "unit": "mm"}
